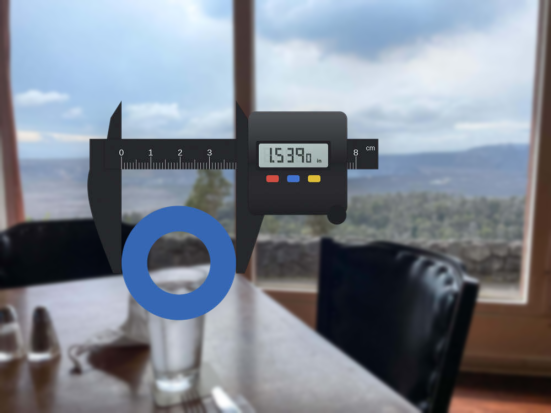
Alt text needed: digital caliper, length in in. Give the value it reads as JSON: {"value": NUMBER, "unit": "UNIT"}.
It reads {"value": 1.5390, "unit": "in"}
